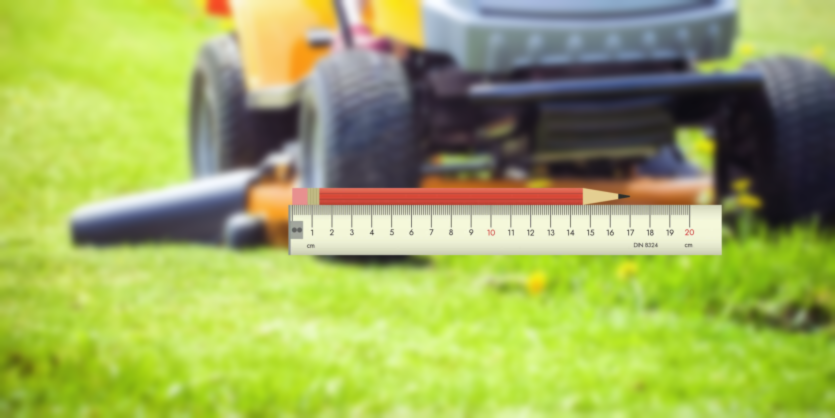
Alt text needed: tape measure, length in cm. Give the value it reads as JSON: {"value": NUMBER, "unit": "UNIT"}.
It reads {"value": 17, "unit": "cm"}
